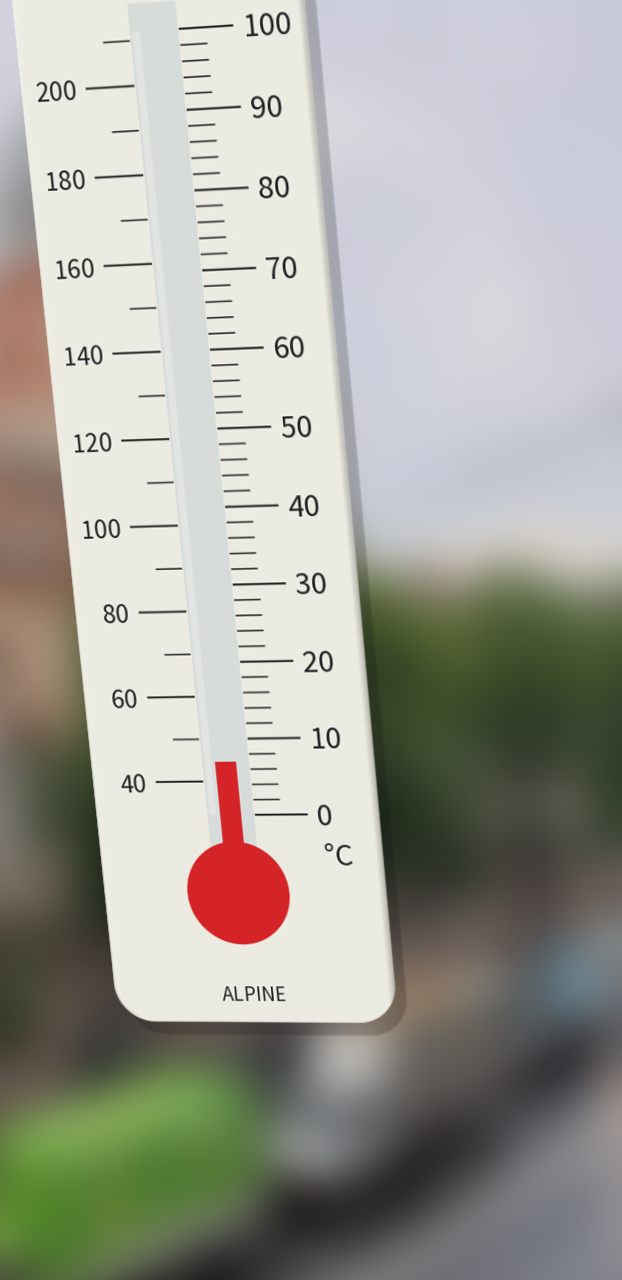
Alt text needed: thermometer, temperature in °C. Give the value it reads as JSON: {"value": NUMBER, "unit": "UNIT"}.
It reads {"value": 7, "unit": "°C"}
